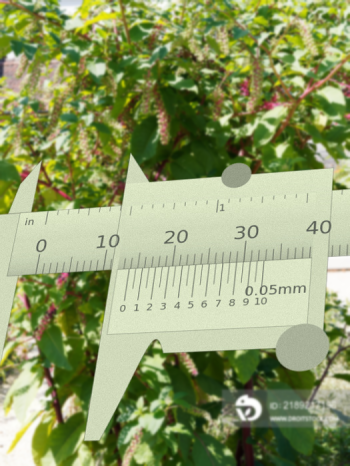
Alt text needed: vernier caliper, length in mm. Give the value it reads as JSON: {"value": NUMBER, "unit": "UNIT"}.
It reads {"value": 13.8, "unit": "mm"}
